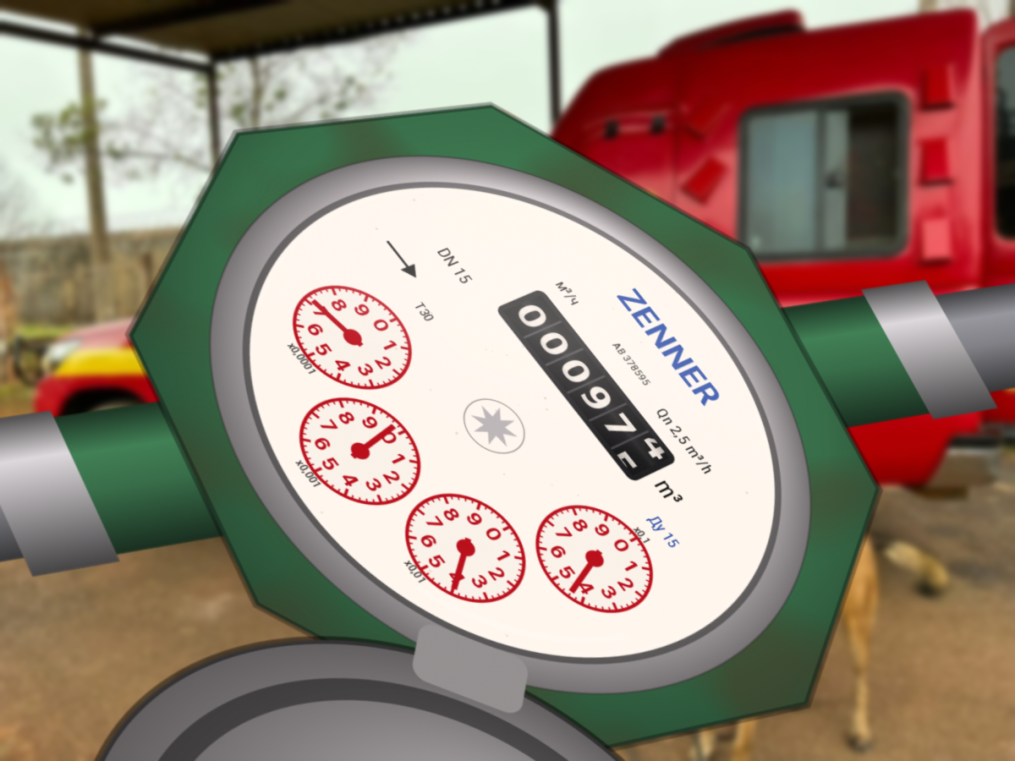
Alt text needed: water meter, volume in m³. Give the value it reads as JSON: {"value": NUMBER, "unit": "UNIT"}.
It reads {"value": 974.4397, "unit": "m³"}
